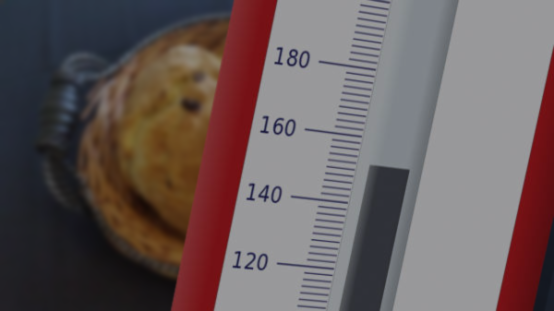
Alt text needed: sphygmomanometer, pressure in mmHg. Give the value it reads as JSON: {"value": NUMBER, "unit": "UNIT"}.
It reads {"value": 152, "unit": "mmHg"}
